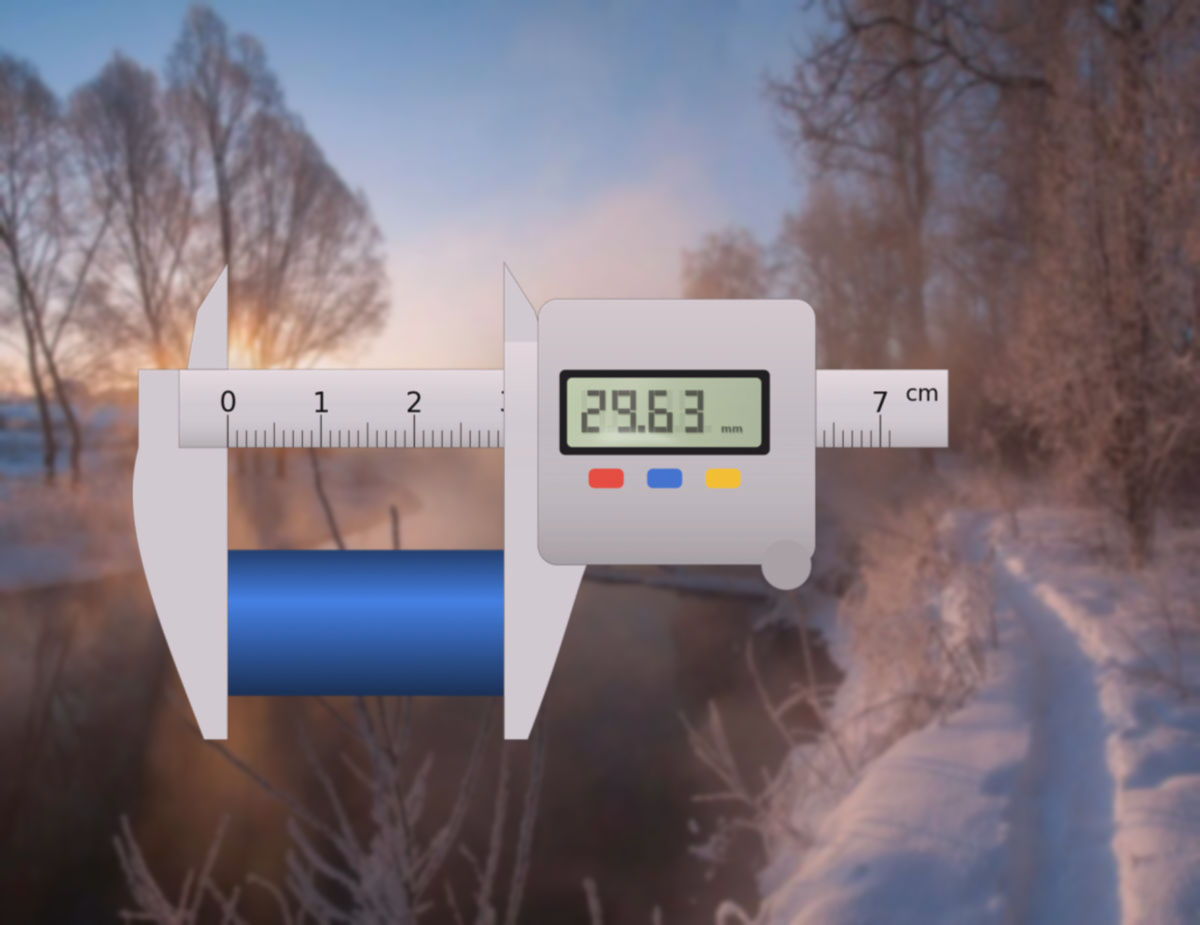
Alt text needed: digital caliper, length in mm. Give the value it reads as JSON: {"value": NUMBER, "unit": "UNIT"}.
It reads {"value": 29.63, "unit": "mm"}
